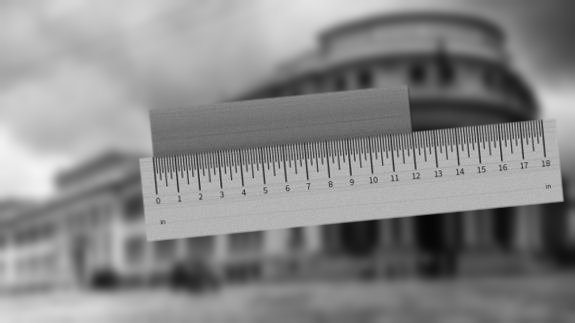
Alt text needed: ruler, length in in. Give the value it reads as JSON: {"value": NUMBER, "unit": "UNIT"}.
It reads {"value": 12, "unit": "in"}
